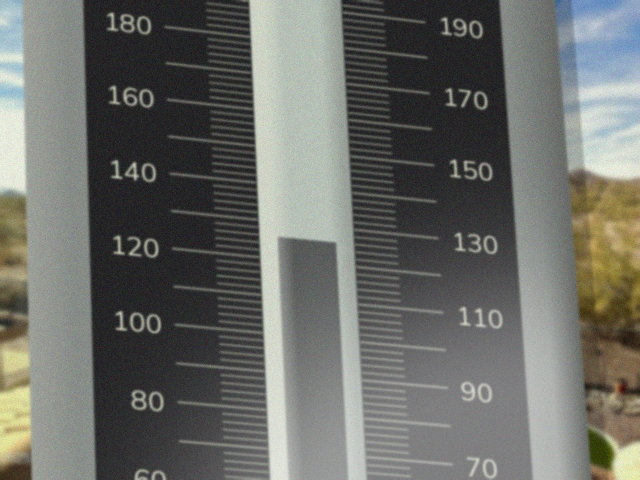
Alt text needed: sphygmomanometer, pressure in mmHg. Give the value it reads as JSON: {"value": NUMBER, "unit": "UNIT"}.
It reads {"value": 126, "unit": "mmHg"}
